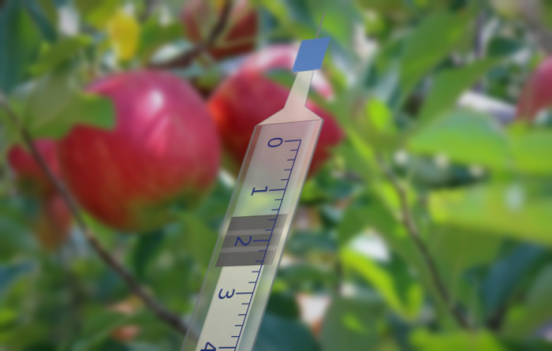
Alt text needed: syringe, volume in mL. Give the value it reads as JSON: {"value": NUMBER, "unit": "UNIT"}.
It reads {"value": 1.5, "unit": "mL"}
